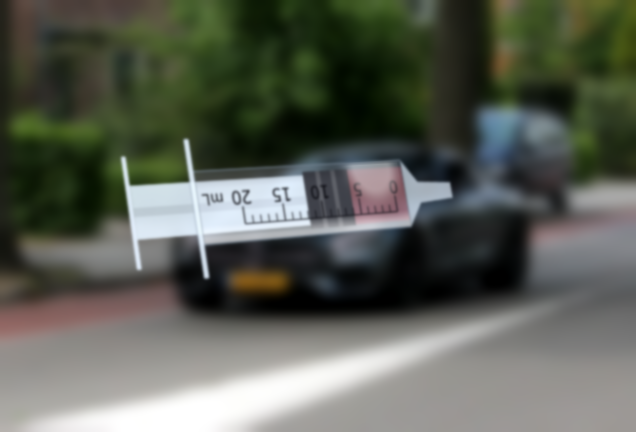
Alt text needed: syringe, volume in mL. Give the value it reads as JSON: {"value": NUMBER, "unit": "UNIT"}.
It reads {"value": 6, "unit": "mL"}
